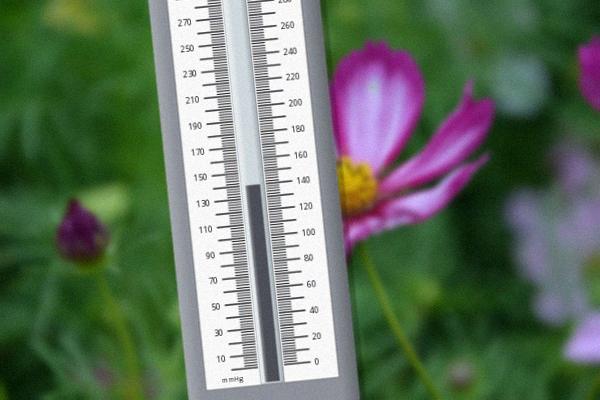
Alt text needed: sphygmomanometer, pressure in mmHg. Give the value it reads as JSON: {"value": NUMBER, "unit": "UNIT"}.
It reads {"value": 140, "unit": "mmHg"}
